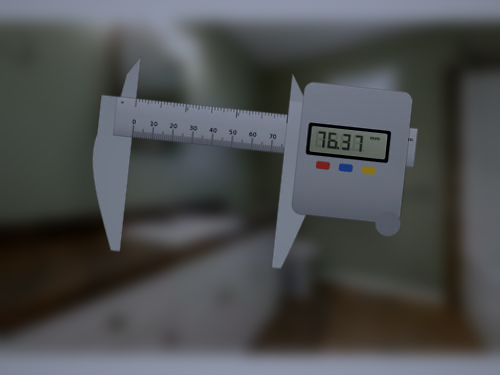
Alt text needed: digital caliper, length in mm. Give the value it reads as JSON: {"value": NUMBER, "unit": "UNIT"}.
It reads {"value": 76.37, "unit": "mm"}
